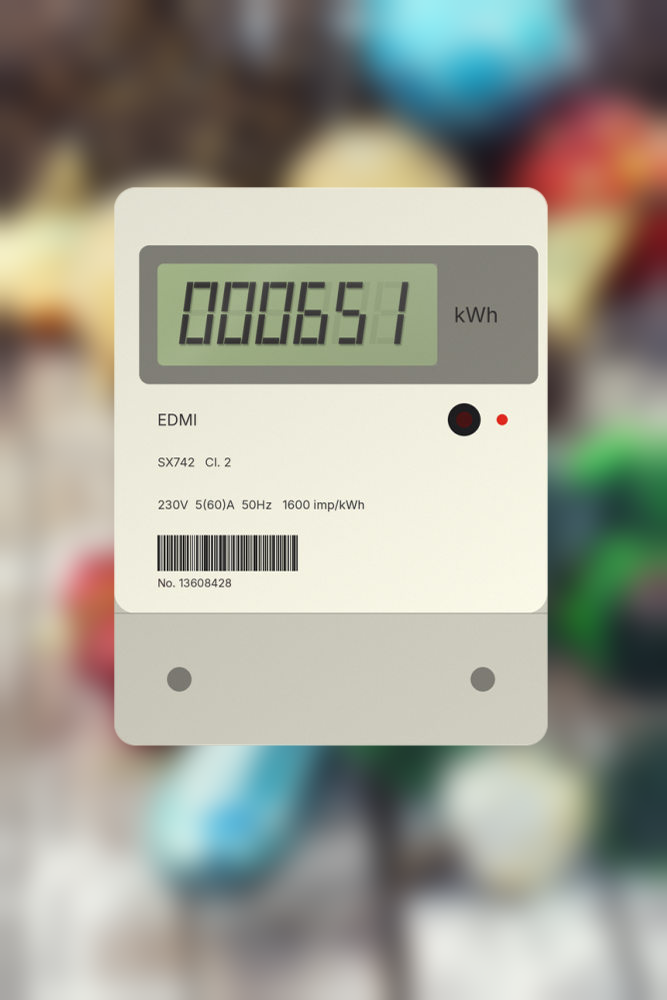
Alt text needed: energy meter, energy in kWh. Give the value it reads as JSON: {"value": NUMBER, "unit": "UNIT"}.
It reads {"value": 651, "unit": "kWh"}
